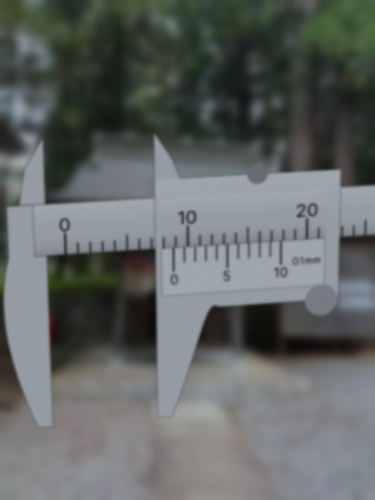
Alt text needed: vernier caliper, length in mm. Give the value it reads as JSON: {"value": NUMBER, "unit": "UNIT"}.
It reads {"value": 8.8, "unit": "mm"}
